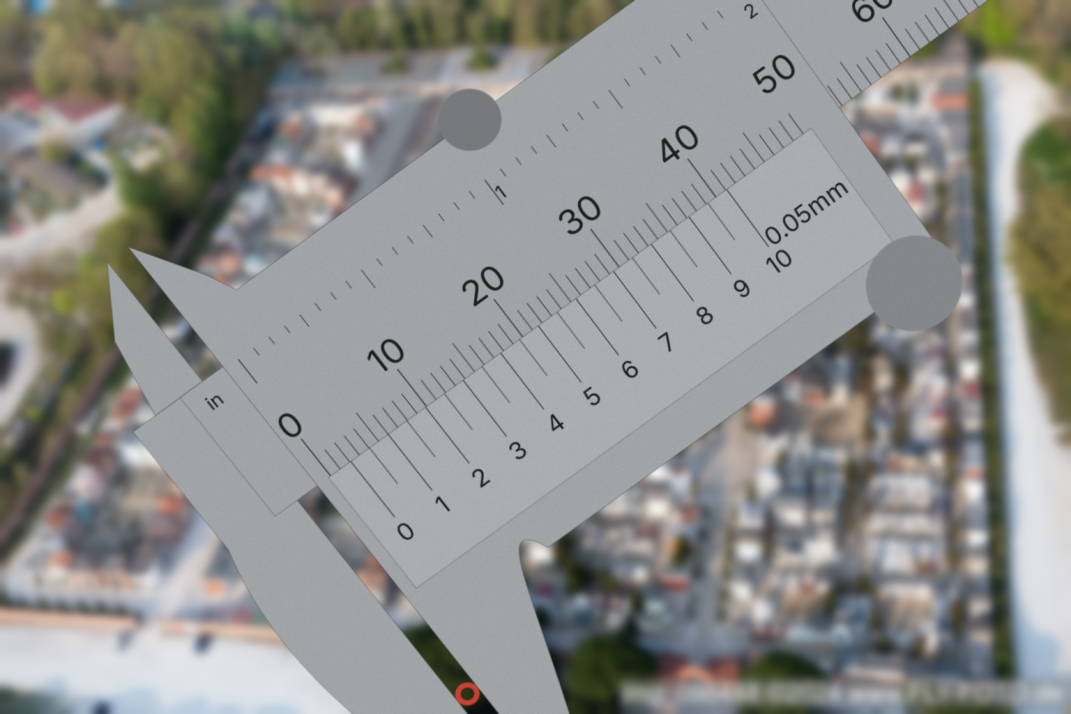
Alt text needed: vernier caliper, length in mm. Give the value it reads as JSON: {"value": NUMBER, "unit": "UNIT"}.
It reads {"value": 2.1, "unit": "mm"}
